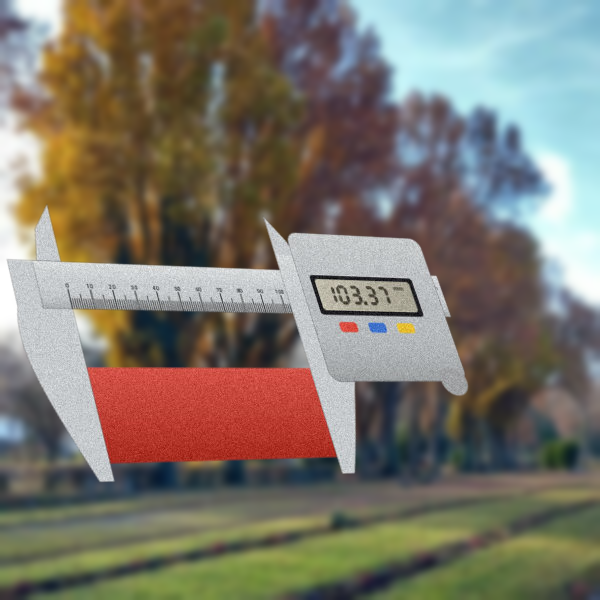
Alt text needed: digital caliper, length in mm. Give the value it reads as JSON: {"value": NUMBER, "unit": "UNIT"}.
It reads {"value": 103.37, "unit": "mm"}
